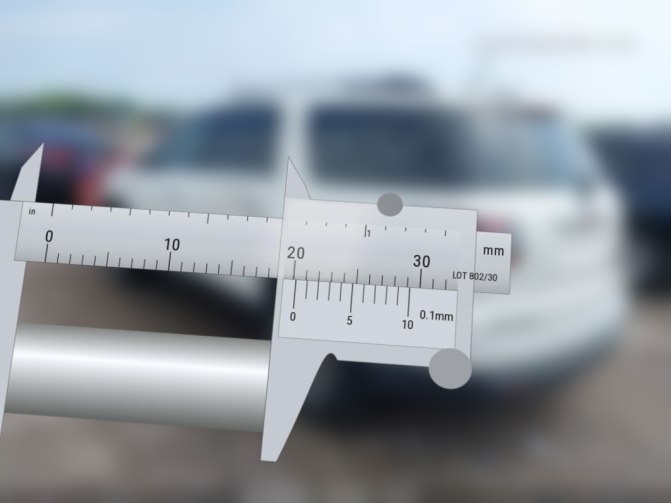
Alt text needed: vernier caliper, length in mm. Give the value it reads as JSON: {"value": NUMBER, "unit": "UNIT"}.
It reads {"value": 20.2, "unit": "mm"}
